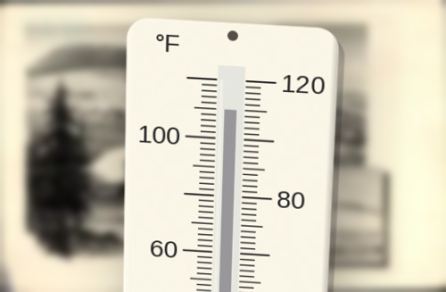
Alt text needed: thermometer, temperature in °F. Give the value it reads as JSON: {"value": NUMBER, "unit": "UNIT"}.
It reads {"value": 110, "unit": "°F"}
